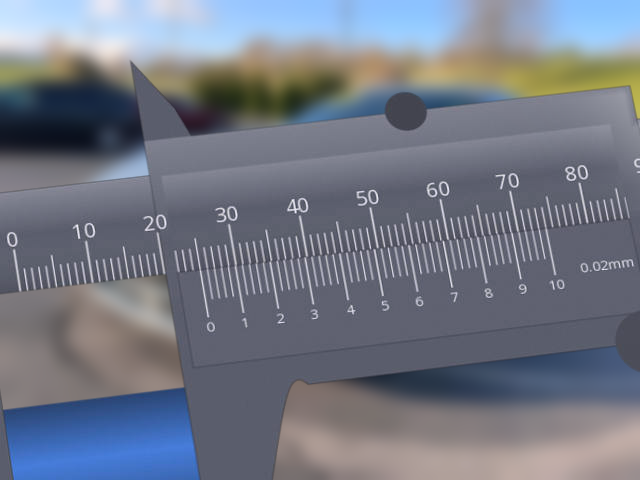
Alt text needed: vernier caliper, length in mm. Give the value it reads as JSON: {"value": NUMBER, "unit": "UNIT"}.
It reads {"value": 25.0, "unit": "mm"}
